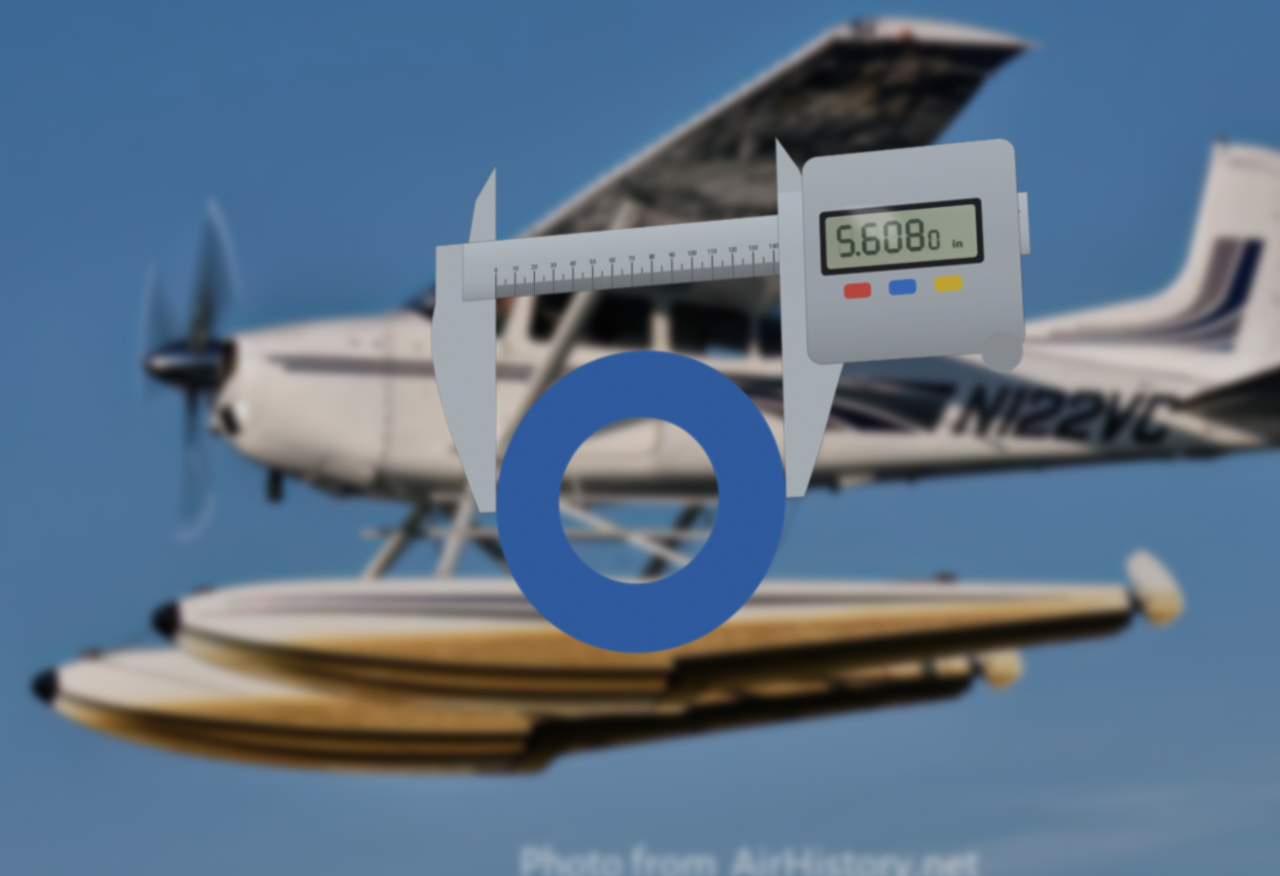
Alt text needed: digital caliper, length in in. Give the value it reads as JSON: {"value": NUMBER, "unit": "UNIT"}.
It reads {"value": 5.6080, "unit": "in"}
